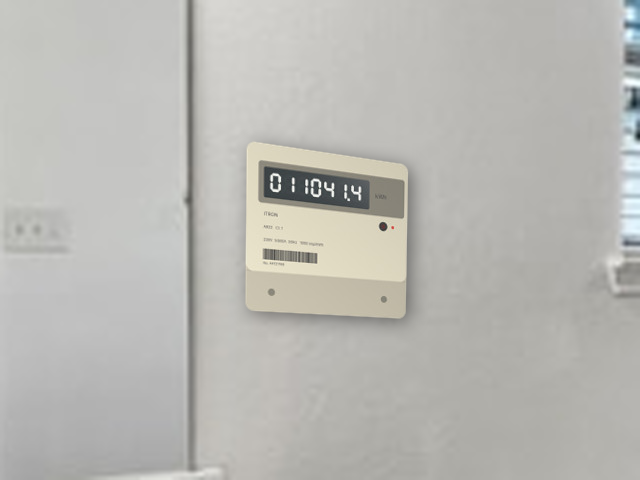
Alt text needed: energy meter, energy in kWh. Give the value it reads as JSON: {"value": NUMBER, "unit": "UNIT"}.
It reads {"value": 11041.4, "unit": "kWh"}
